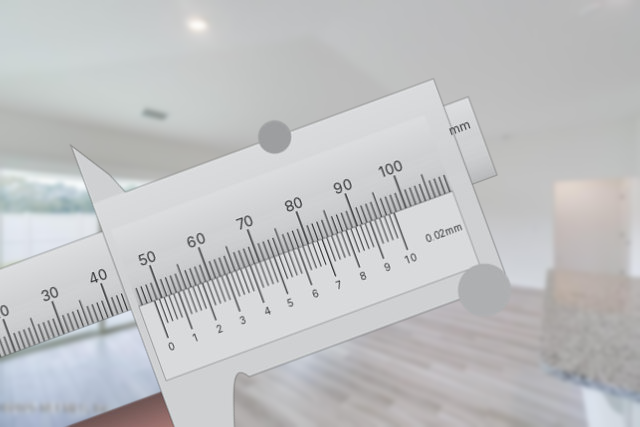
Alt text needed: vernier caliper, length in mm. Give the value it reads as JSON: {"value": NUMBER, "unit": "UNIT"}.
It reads {"value": 48.5, "unit": "mm"}
